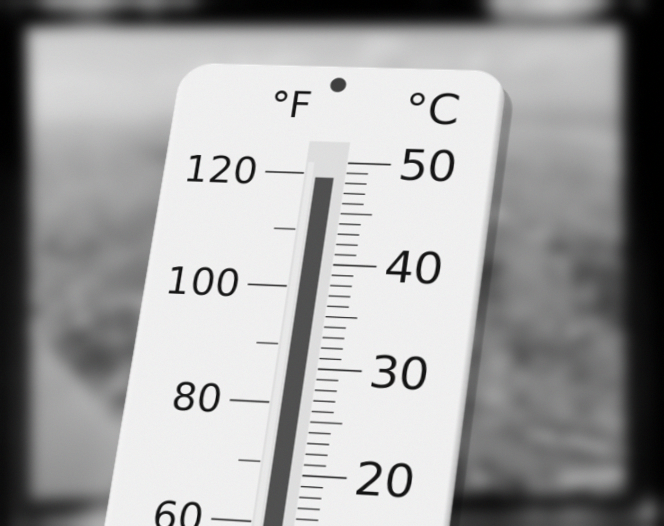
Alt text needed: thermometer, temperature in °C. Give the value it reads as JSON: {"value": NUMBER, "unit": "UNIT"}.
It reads {"value": 48.5, "unit": "°C"}
